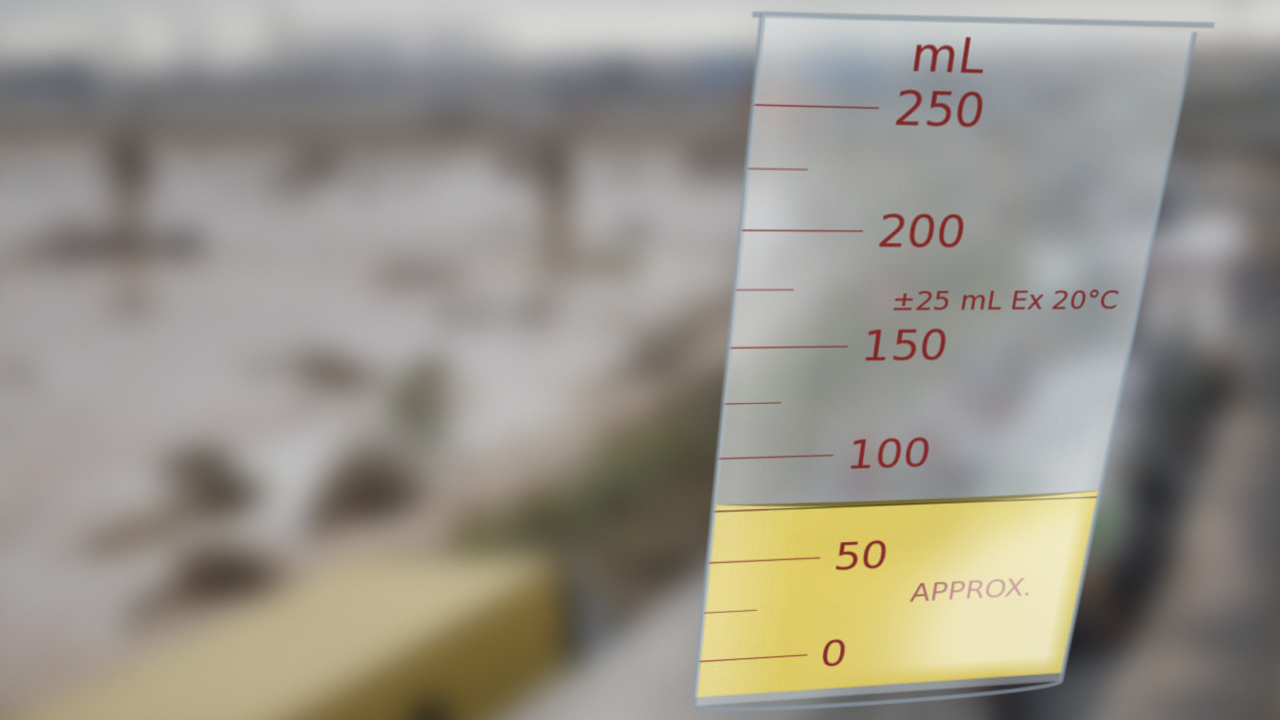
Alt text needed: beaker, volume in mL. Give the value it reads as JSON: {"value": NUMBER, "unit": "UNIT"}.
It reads {"value": 75, "unit": "mL"}
